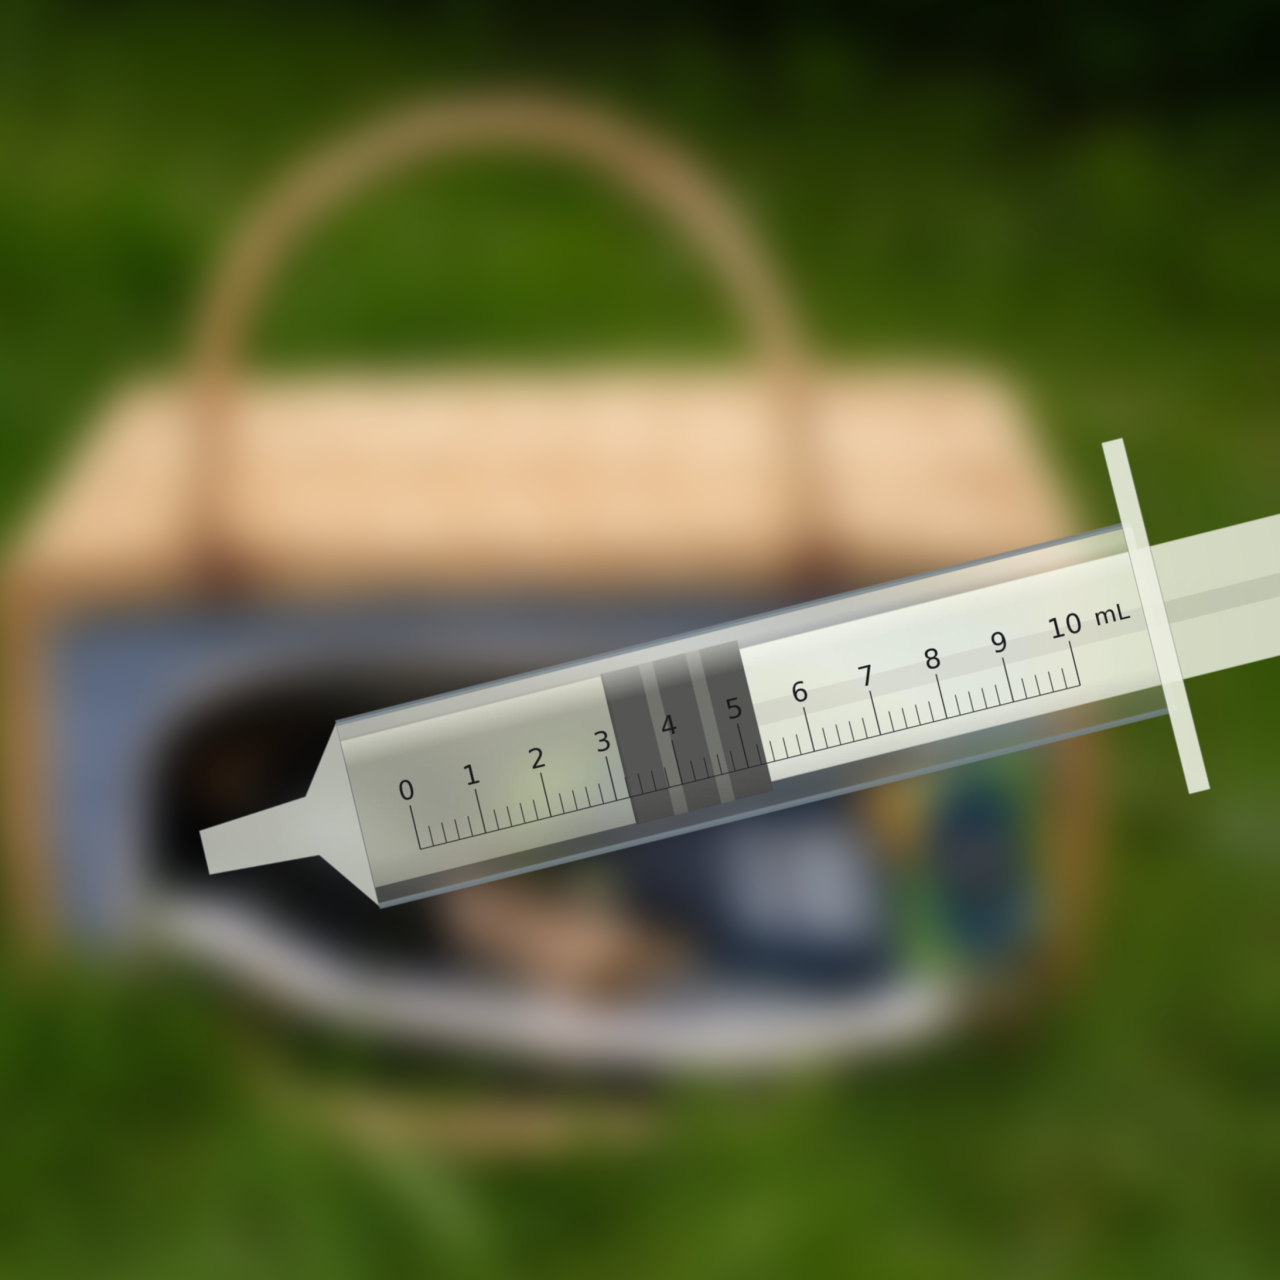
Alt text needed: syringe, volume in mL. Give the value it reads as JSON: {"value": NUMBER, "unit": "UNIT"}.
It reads {"value": 3.2, "unit": "mL"}
